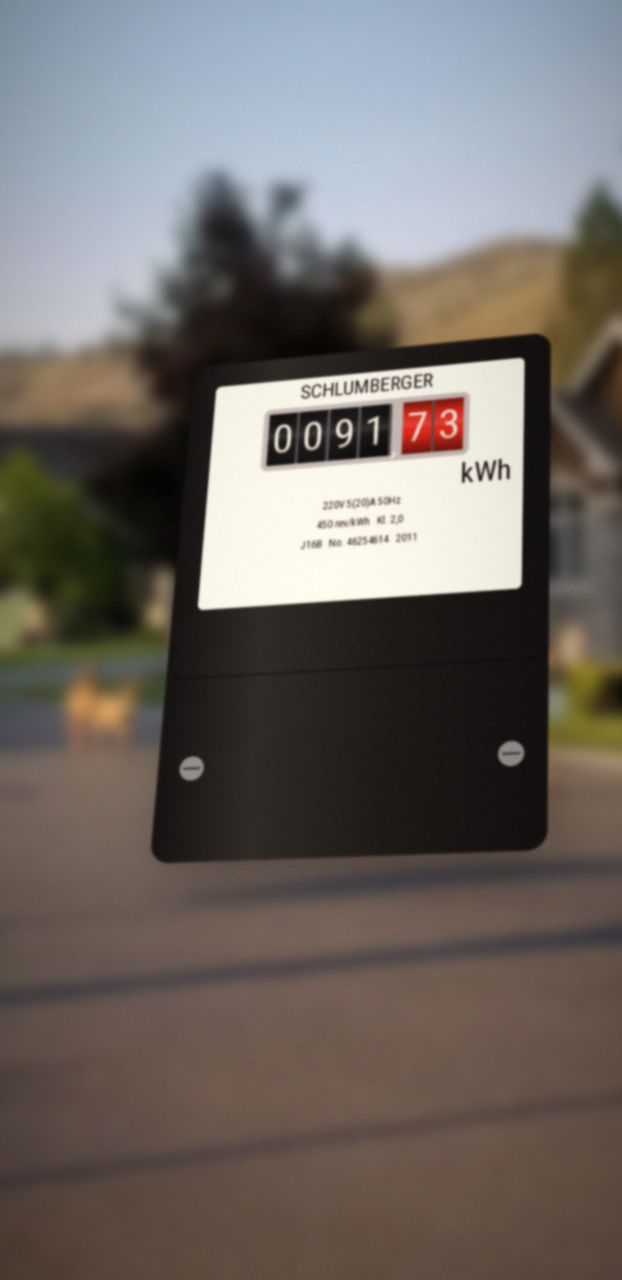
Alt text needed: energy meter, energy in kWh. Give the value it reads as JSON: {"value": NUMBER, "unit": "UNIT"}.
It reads {"value": 91.73, "unit": "kWh"}
